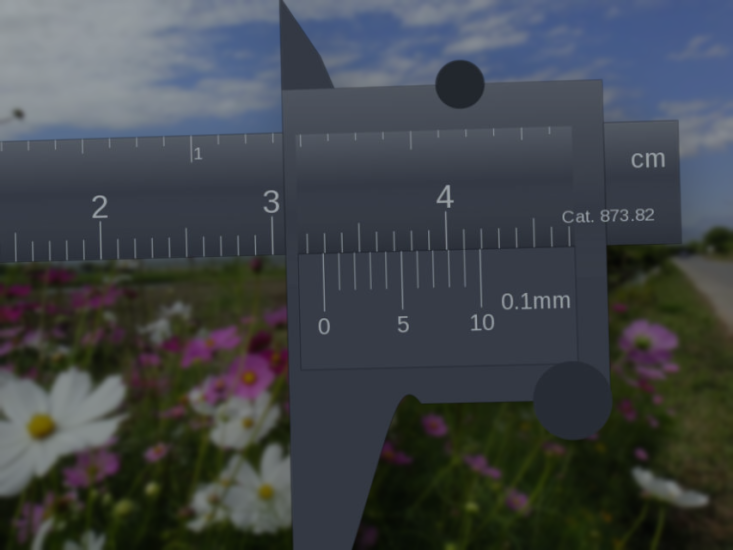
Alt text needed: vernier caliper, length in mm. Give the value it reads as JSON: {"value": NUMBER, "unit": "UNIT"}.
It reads {"value": 32.9, "unit": "mm"}
